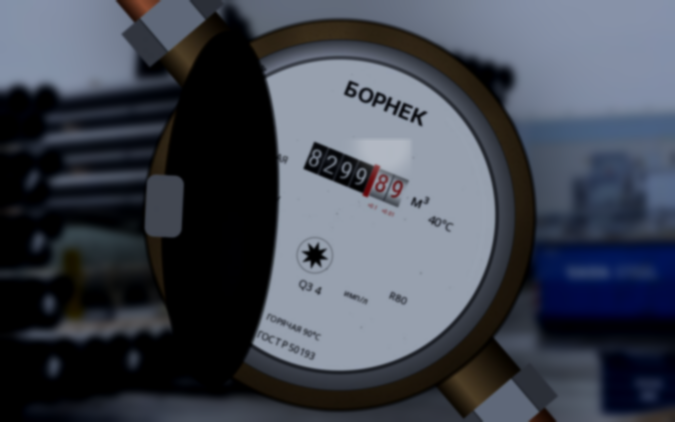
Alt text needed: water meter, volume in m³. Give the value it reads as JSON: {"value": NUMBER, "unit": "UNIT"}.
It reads {"value": 8299.89, "unit": "m³"}
